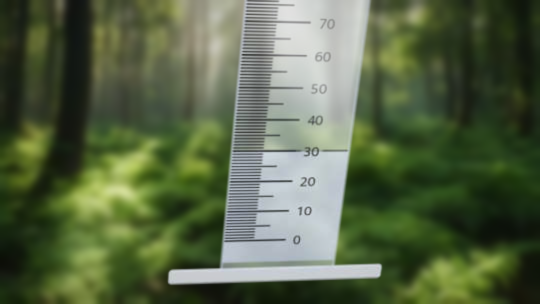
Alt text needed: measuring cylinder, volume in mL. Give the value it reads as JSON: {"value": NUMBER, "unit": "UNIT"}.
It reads {"value": 30, "unit": "mL"}
